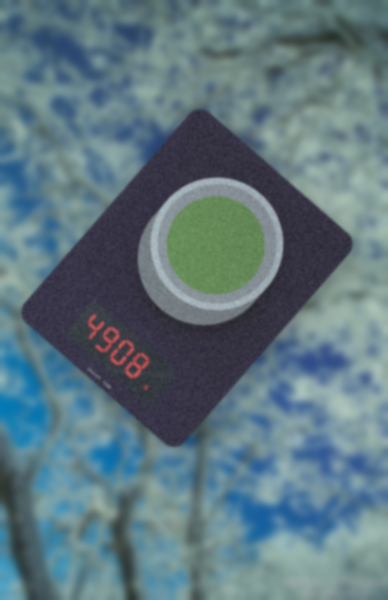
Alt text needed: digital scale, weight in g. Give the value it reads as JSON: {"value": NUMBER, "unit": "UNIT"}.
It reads {"value": 4908, "unit": "g"}
